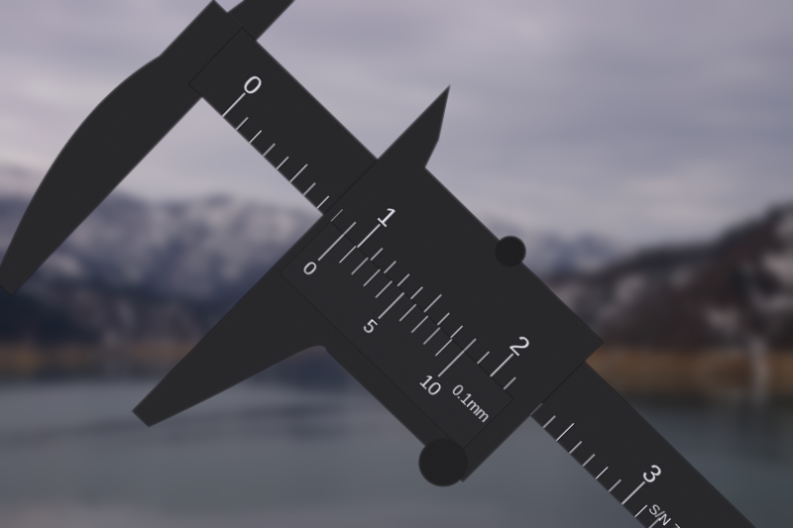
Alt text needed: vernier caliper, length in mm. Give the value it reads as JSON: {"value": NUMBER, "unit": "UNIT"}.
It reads {"value": 9.0, "unit": "mm"}
